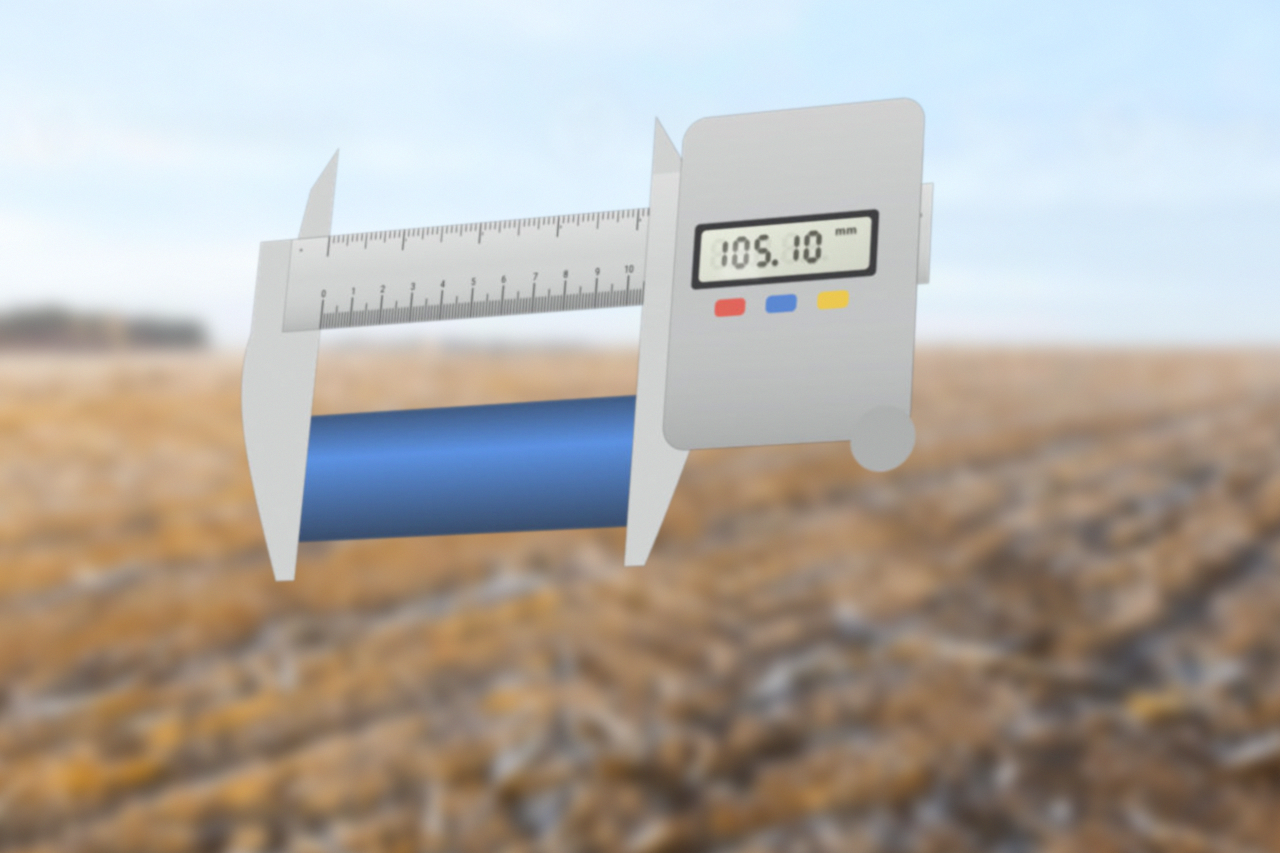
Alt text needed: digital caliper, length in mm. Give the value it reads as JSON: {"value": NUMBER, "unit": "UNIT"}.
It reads {"value": 105.10, "unit": "mm"}
